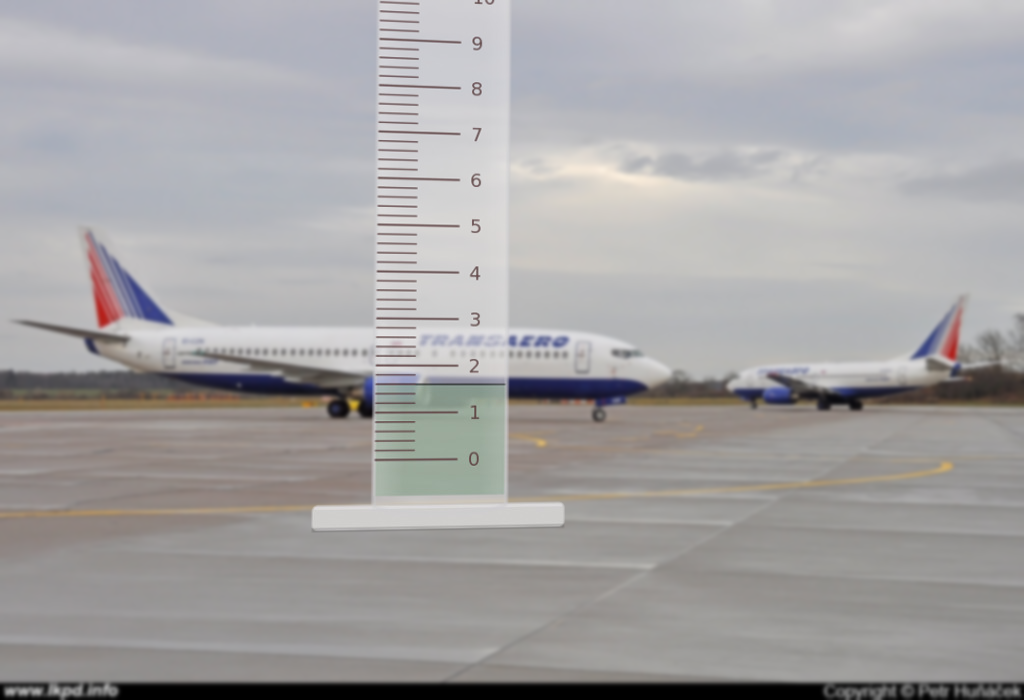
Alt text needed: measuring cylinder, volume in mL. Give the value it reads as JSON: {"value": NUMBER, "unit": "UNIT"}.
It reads {"value": 1.6, "unit": "mL"}
